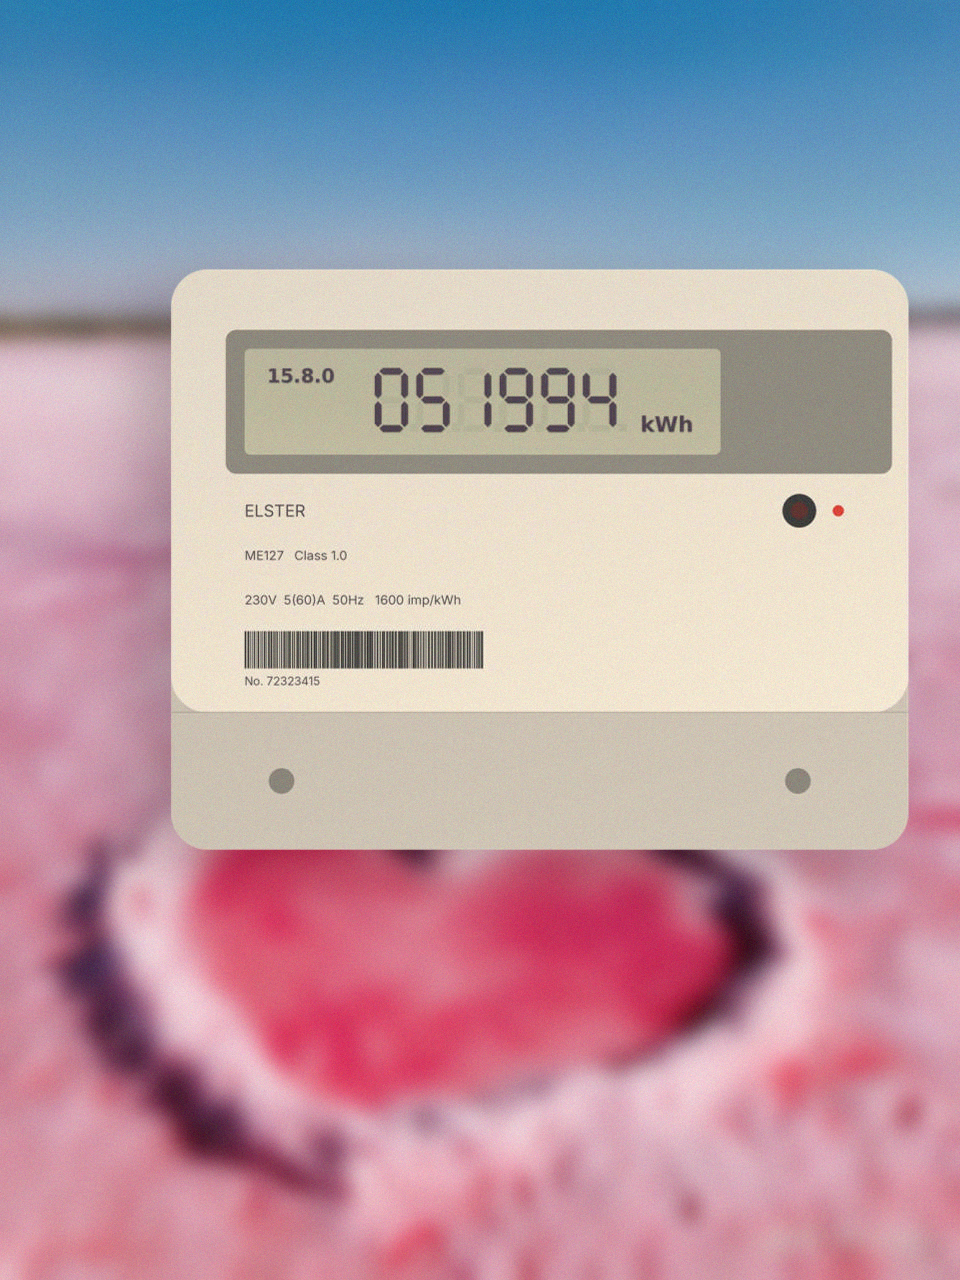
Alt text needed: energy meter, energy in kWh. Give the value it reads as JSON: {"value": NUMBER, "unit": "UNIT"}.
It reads {"value": 51994, "unit": "kWh"}
